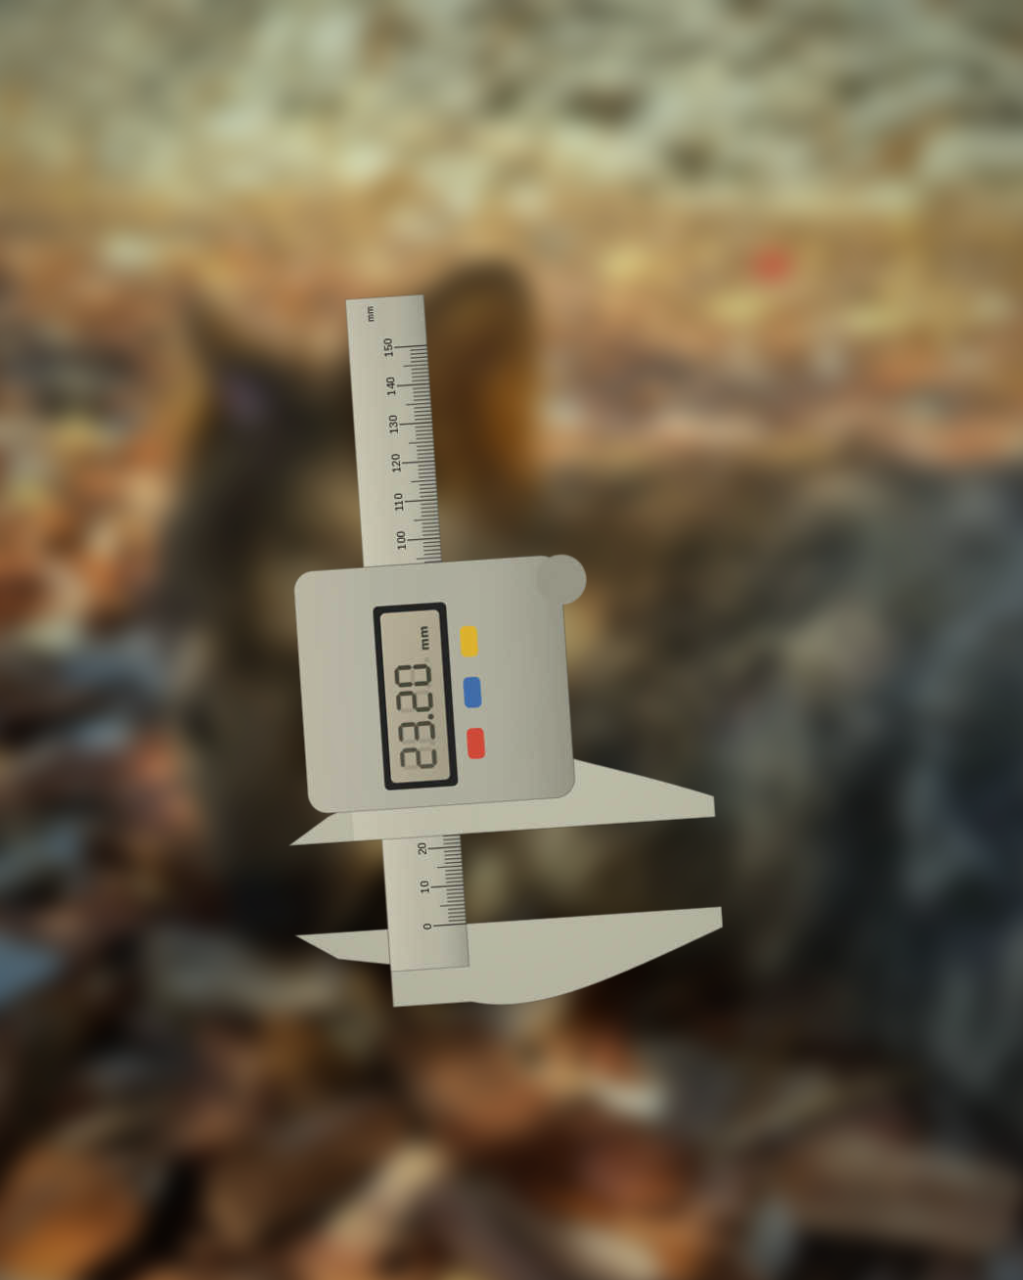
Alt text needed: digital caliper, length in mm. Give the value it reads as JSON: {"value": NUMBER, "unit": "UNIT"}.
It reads {"value": 23.20, "unit": "mm"}
